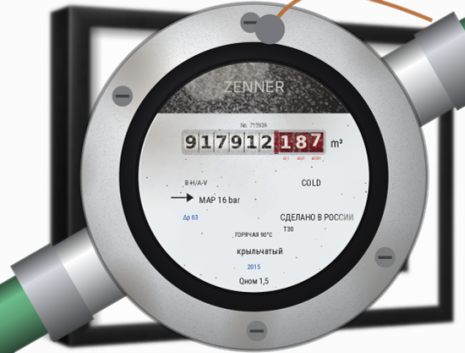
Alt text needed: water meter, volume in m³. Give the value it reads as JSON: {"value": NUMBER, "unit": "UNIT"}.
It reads {"value": 917912.187, "unit": "m³"}
